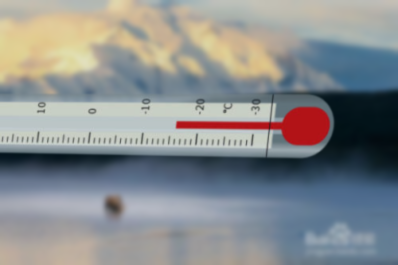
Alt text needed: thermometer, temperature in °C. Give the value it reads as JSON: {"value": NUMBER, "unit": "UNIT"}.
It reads {"value": -16, "unit": "°C"}
